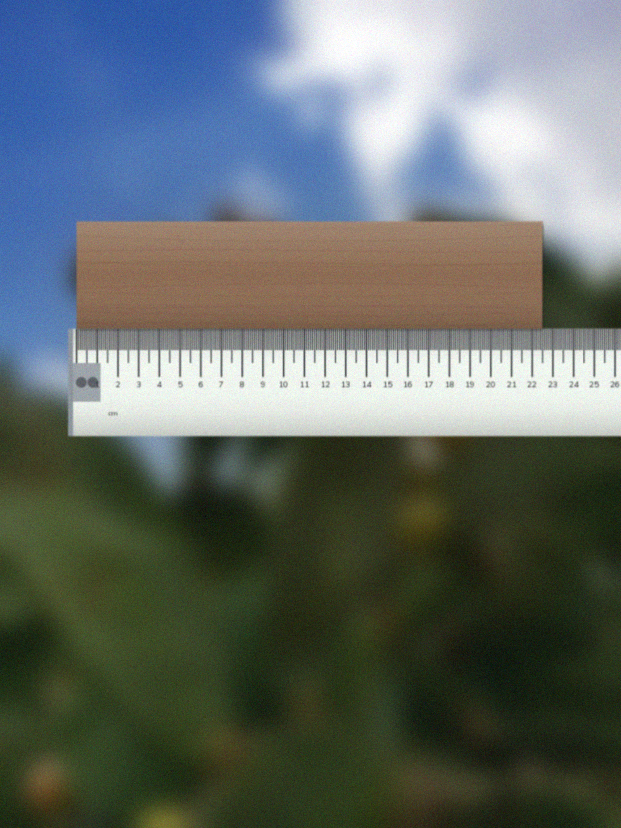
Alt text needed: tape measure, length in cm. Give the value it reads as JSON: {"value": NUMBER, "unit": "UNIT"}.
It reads {"value": 22.5, "unit": "cm"}
